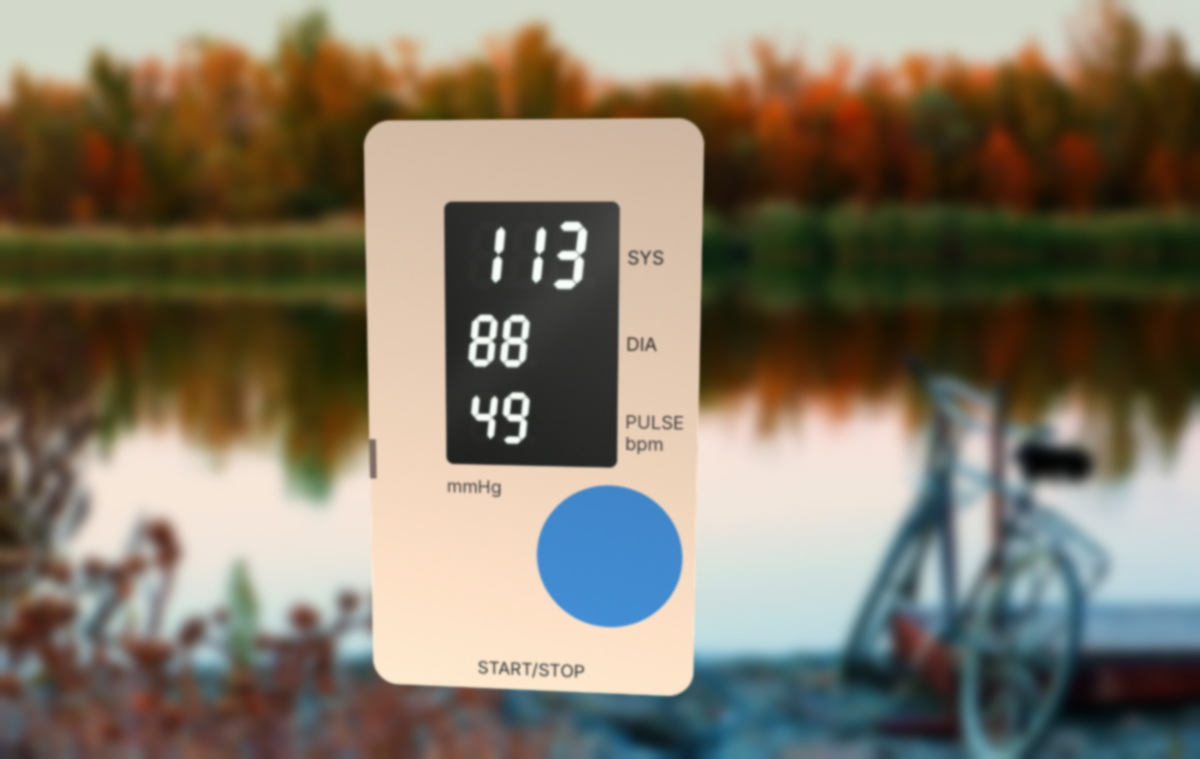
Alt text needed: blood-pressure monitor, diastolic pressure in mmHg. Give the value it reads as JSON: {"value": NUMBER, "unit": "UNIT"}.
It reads {"value": 88, "unit": "mmHg"}
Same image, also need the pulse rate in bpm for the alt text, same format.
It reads {"value": 49, "unit": "bpm"}
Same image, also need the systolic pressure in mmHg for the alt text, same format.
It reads {"value": 113, "unit": "mmHg"}
